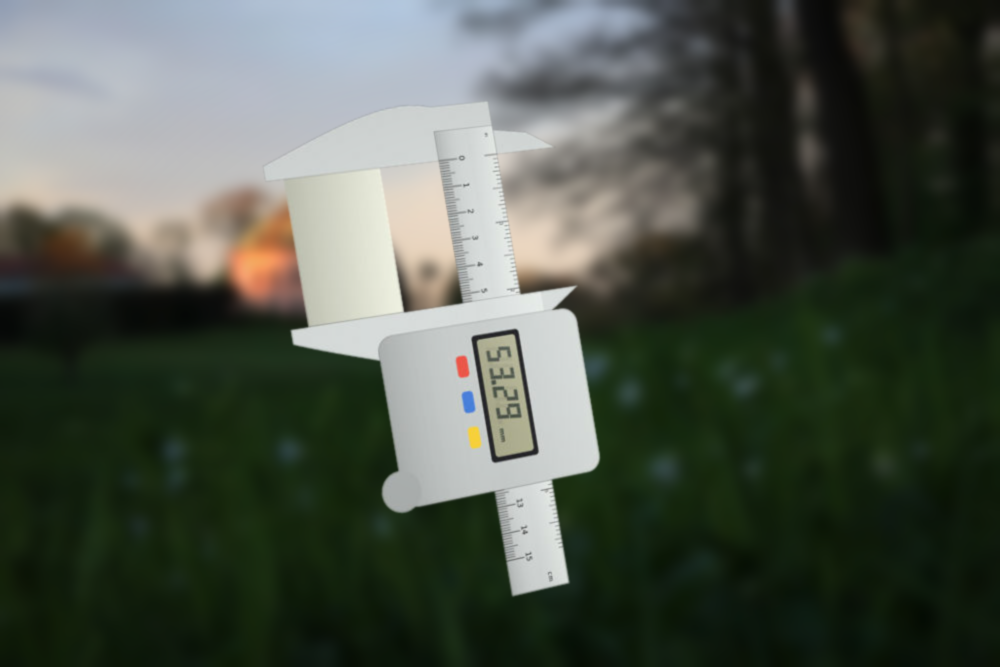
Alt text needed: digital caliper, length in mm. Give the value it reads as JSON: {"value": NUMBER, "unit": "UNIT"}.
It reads {"value": 53.29, "unit": "mm"}
